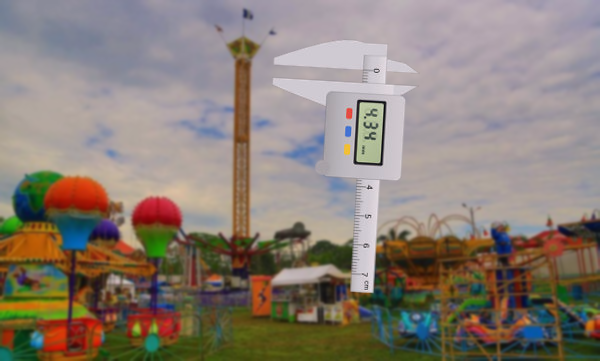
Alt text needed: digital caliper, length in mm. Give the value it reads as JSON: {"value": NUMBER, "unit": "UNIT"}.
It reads {"value": 4.34, "unit": "mm"}
